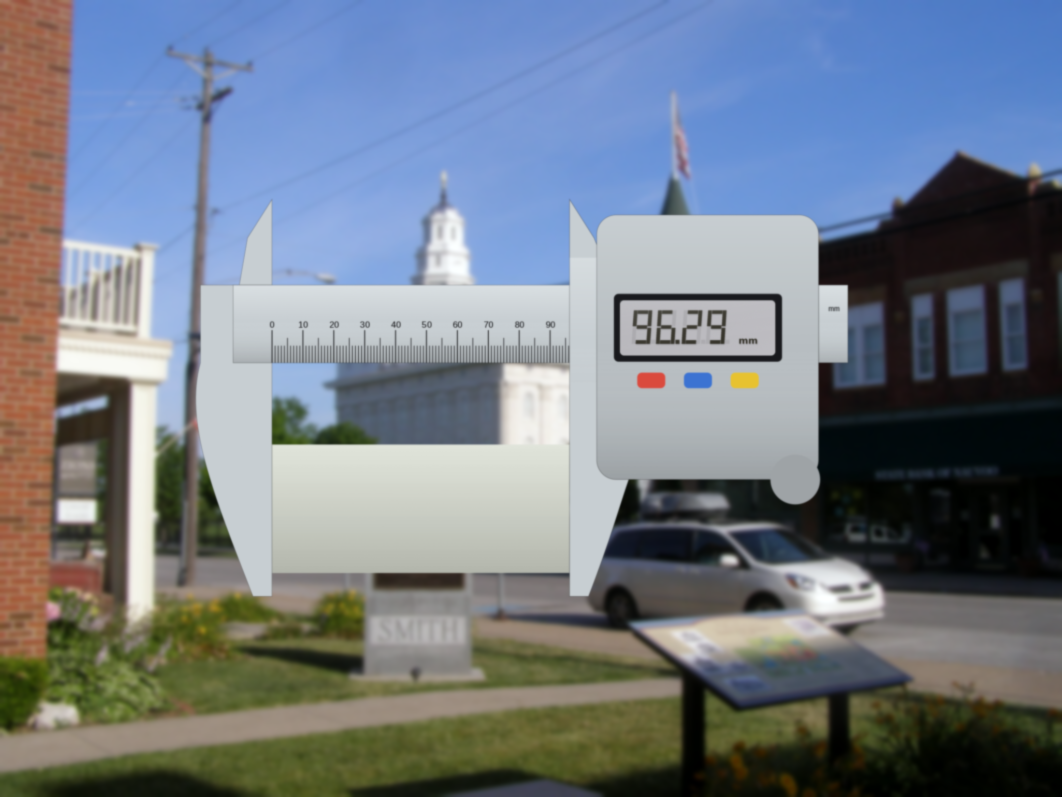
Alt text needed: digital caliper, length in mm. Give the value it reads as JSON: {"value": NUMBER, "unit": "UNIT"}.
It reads {"value": 96.29, "unit": "mm"}
